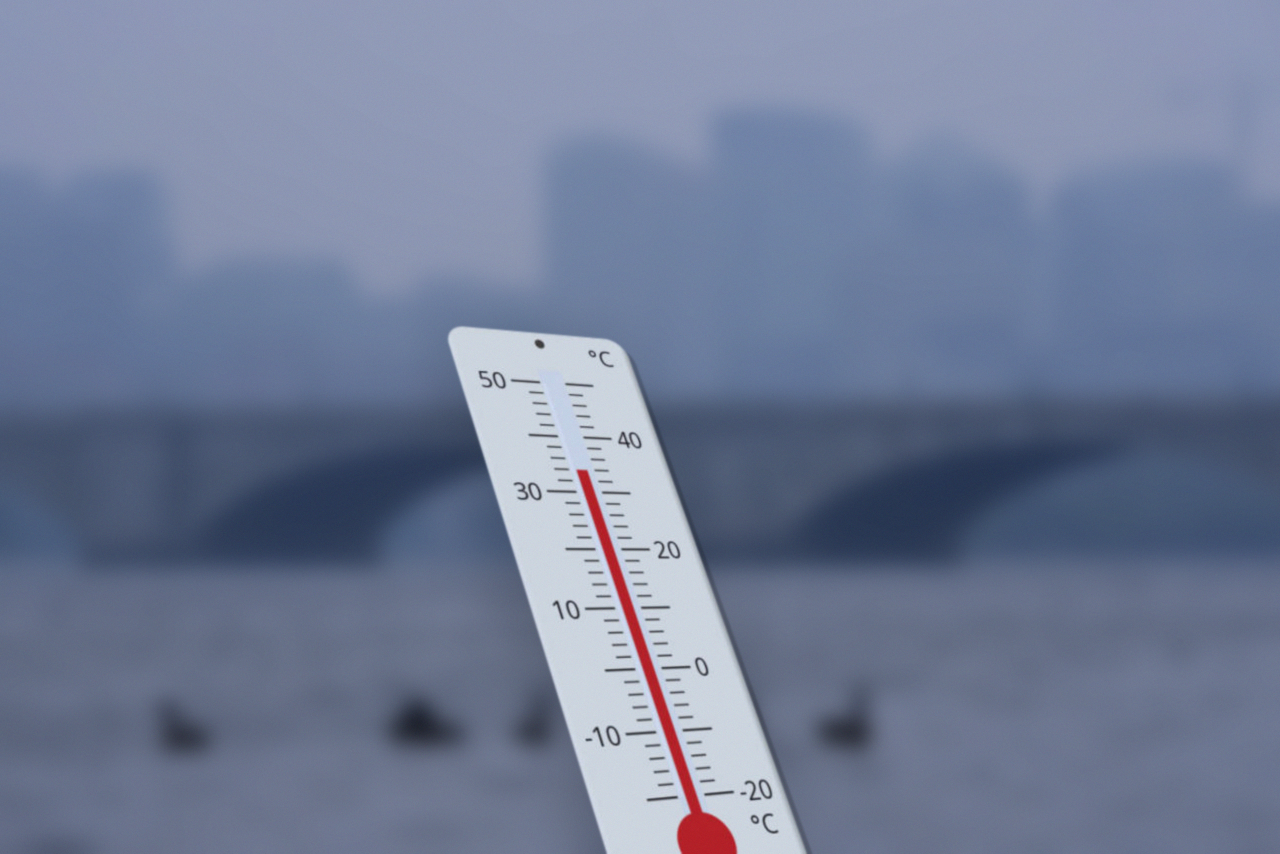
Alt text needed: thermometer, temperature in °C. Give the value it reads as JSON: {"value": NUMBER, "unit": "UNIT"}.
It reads {"value": 34, "unit": "°C"}
